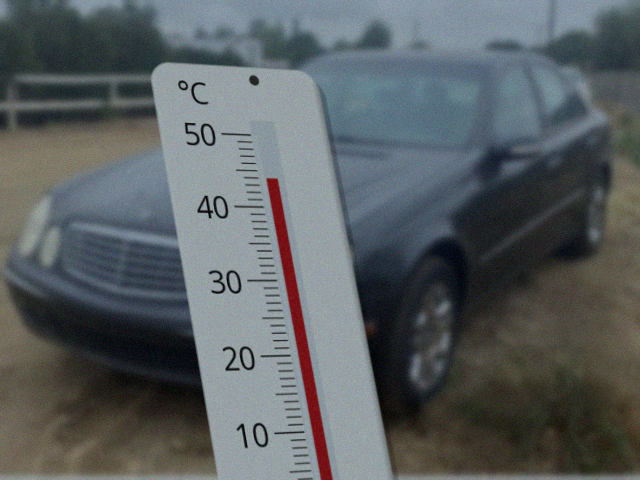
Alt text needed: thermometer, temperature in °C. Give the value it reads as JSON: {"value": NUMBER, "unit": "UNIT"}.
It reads {"value": 44, "unit": "°C"}
